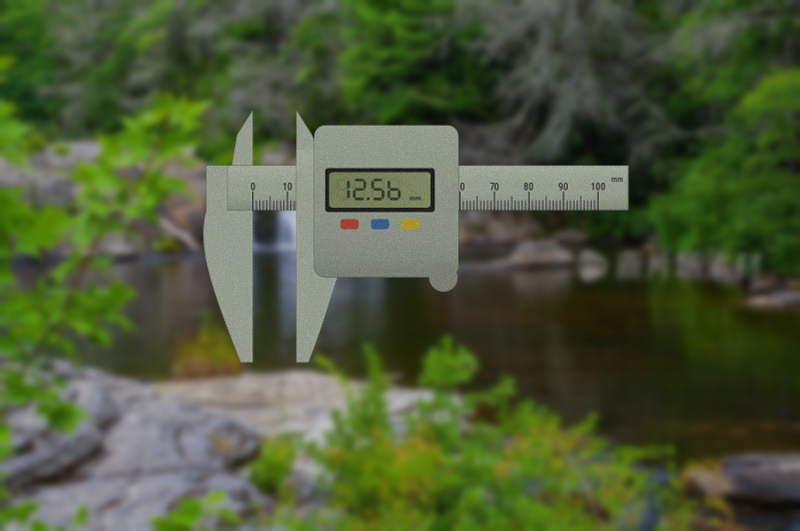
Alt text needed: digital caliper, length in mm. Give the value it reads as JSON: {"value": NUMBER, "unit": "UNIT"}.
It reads {"value": 12.56, "unit": "mm"}
